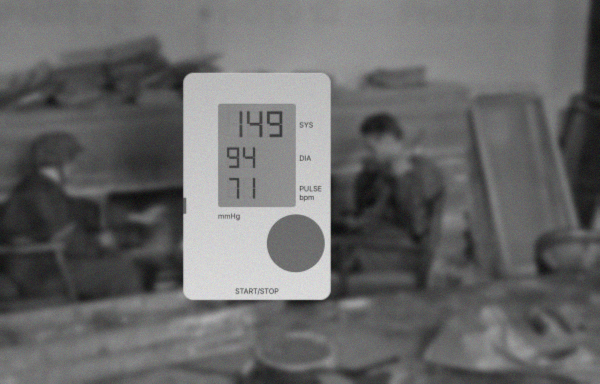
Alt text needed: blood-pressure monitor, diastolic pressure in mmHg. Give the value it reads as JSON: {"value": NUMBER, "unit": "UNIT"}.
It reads {"value": 94, "unit": "mmHg"}
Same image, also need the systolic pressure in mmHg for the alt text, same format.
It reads {"value": 149, "unit": "mmHg"}
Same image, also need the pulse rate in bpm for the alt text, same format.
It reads {"value": 71, "unit": "bpm"}
